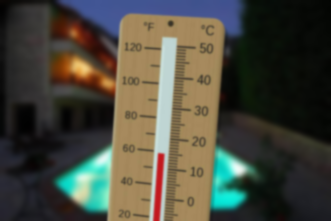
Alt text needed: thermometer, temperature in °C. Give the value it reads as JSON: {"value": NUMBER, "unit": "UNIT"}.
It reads {"value": 15, "unit": "°C"}
